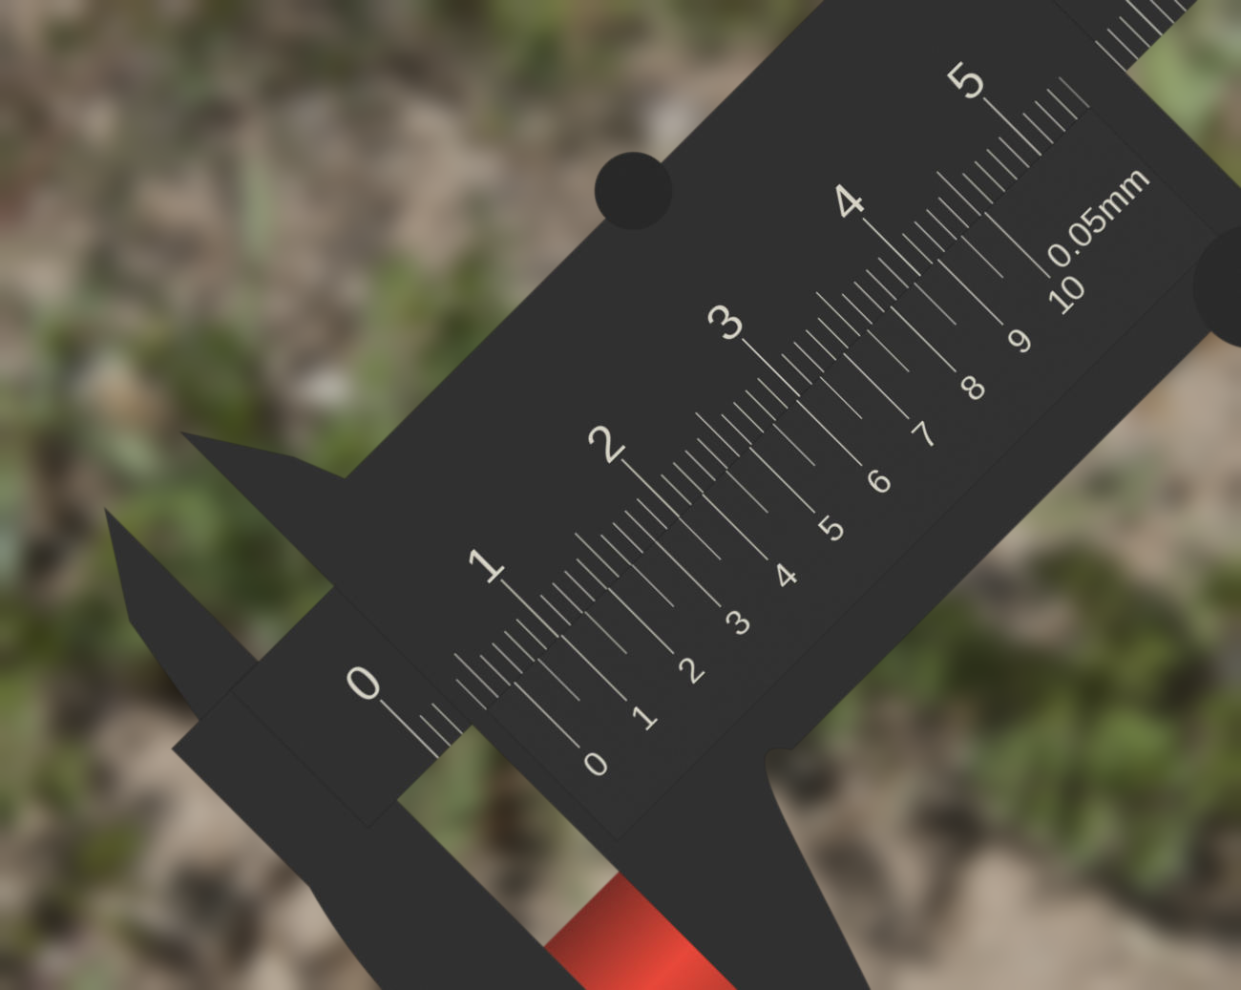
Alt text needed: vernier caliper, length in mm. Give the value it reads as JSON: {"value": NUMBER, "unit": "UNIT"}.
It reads {"value": 6.3, "unit": "mm"}
